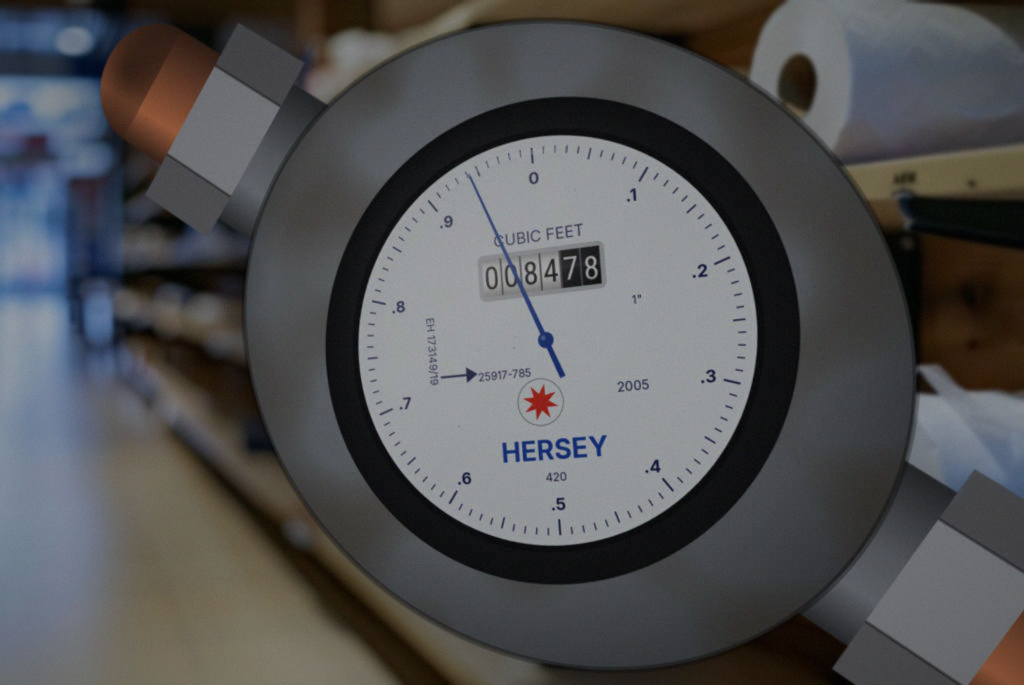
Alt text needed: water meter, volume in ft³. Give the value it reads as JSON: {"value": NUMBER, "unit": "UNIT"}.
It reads {"value": 8477.94, "unit": "ft³"}
